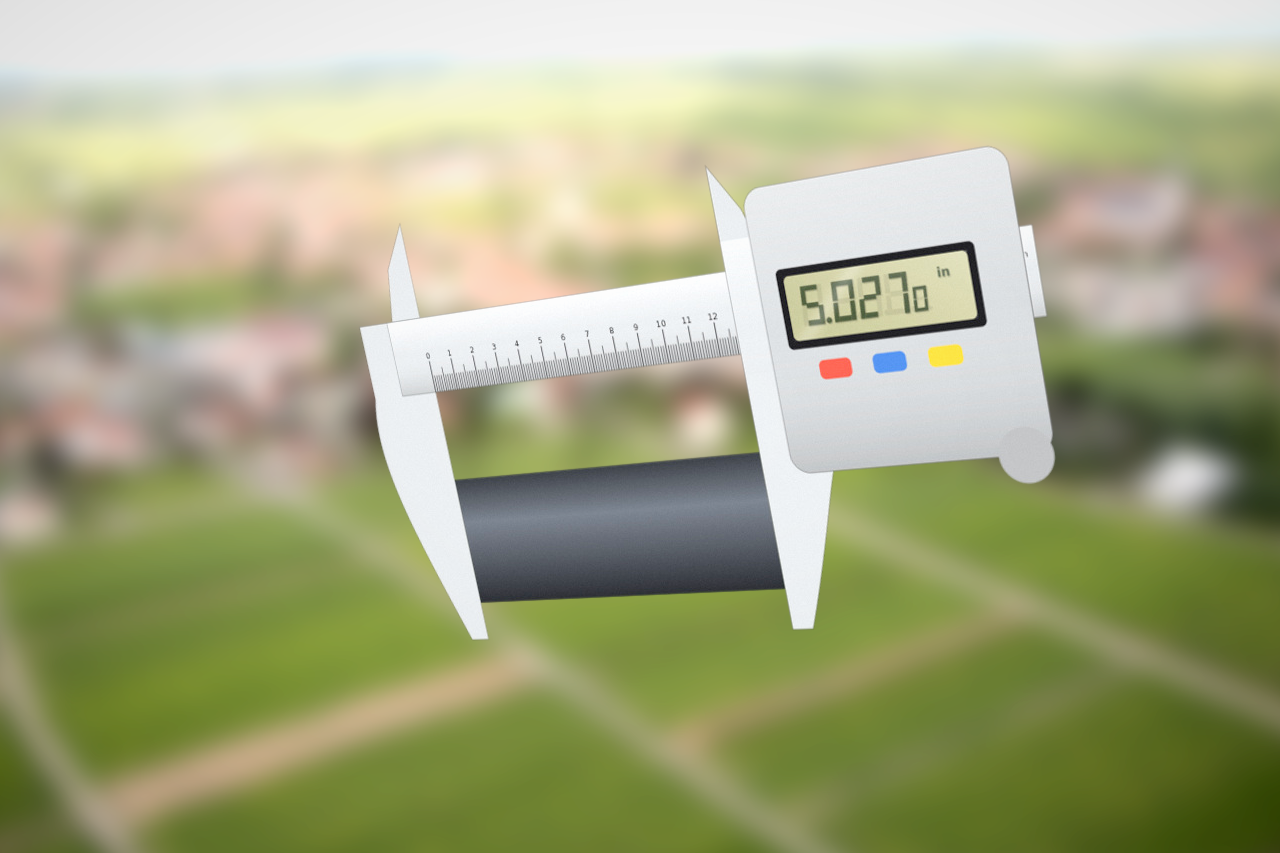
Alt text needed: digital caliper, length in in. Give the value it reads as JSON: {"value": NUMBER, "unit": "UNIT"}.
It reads {"value": 5.0270, "unit": "in"}
